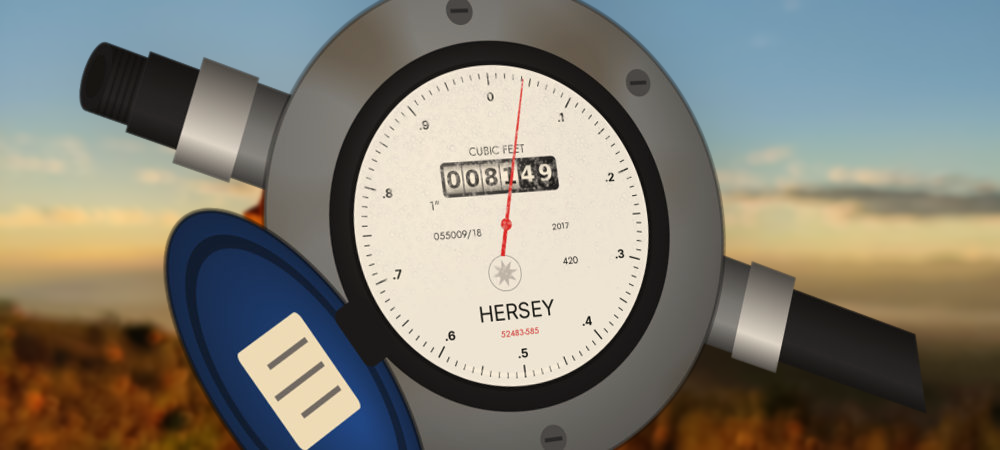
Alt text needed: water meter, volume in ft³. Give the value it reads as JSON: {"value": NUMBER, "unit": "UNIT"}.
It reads {"value": 8149.04, "unit": "ft³"}
